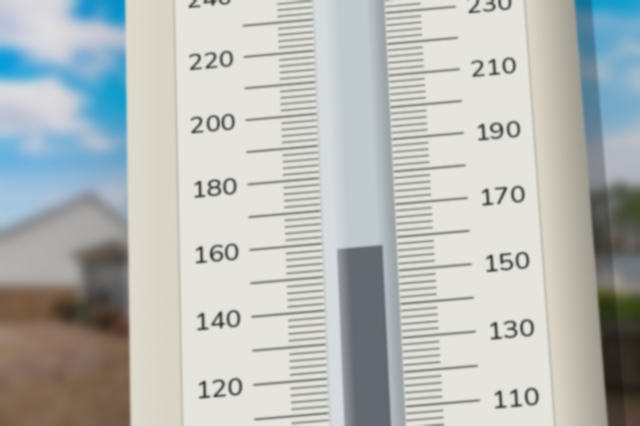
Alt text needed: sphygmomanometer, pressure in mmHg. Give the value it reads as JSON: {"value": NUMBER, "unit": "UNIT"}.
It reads {"value": 158, "unit": "mmHg"}
